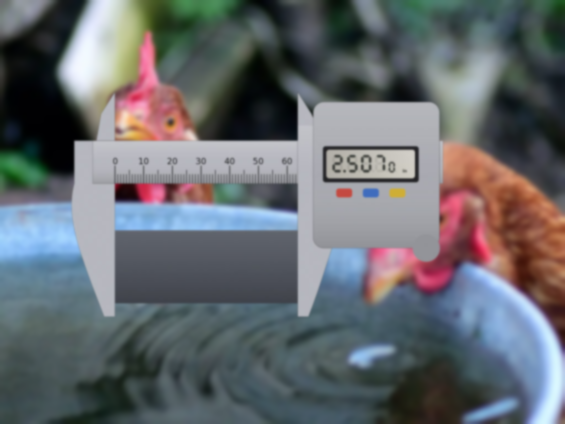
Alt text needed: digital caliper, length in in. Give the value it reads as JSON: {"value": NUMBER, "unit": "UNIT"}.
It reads {"value": 2.5070, "unit": "in"}
